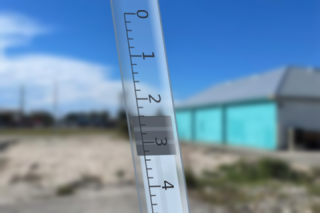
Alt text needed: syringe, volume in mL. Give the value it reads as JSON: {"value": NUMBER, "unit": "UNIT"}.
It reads {"value": 2.4, "unit": "mL"}
